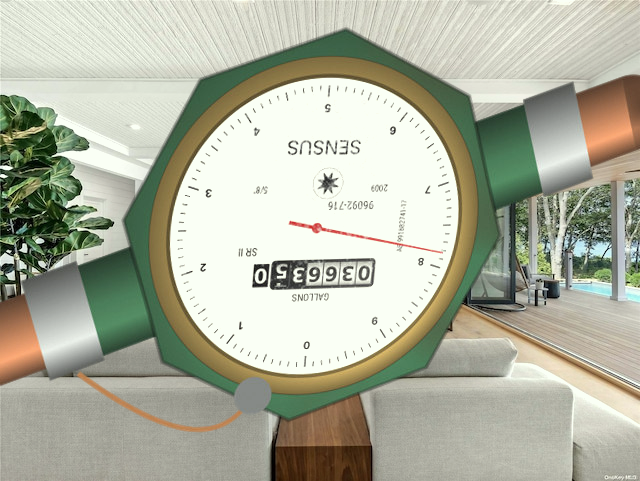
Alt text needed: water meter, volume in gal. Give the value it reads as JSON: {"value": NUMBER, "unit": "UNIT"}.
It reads {"value": 366347.8, "unit": "gal"}
